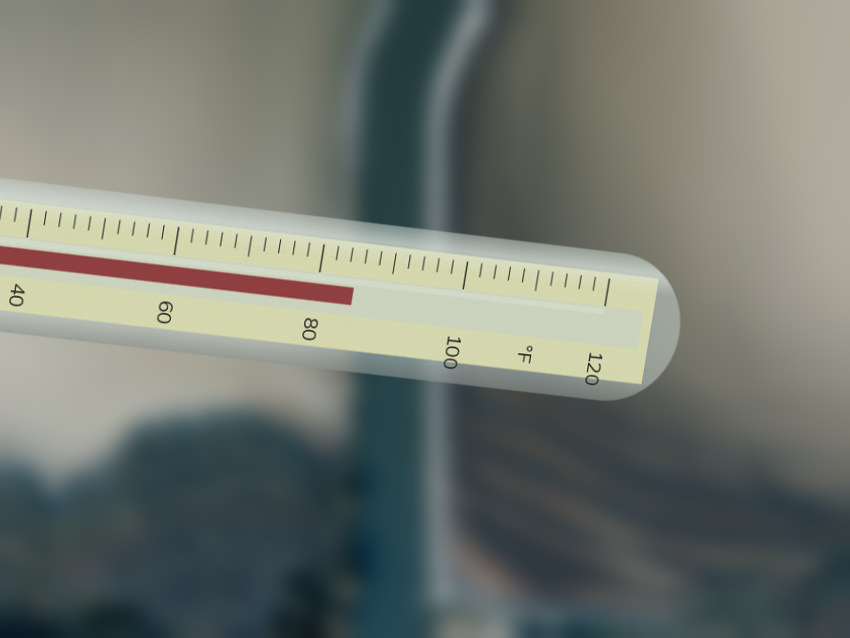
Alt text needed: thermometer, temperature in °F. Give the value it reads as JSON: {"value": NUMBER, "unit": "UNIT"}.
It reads {"value": 85, "unit": "°F"}
